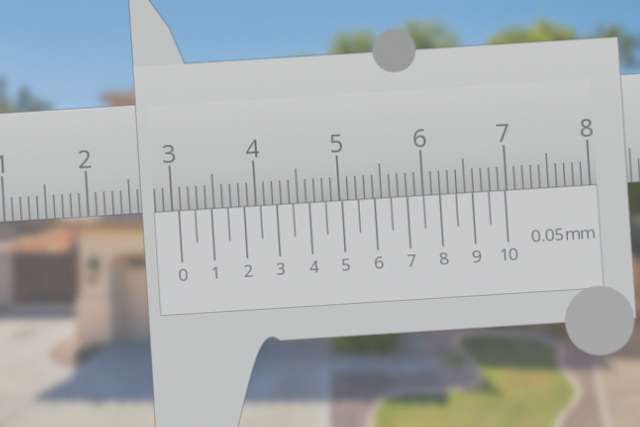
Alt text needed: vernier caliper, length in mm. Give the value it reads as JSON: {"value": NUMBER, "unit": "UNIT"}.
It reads {"value": 30.8, "unit": "mm"}
